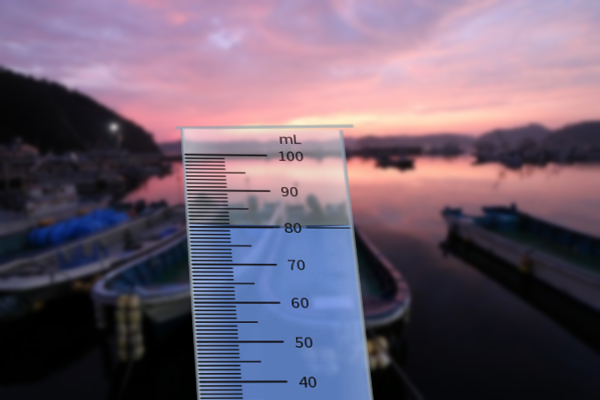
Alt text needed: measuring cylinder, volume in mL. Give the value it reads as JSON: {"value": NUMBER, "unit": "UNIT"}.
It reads {"value": 80, "unit": "mL"}
